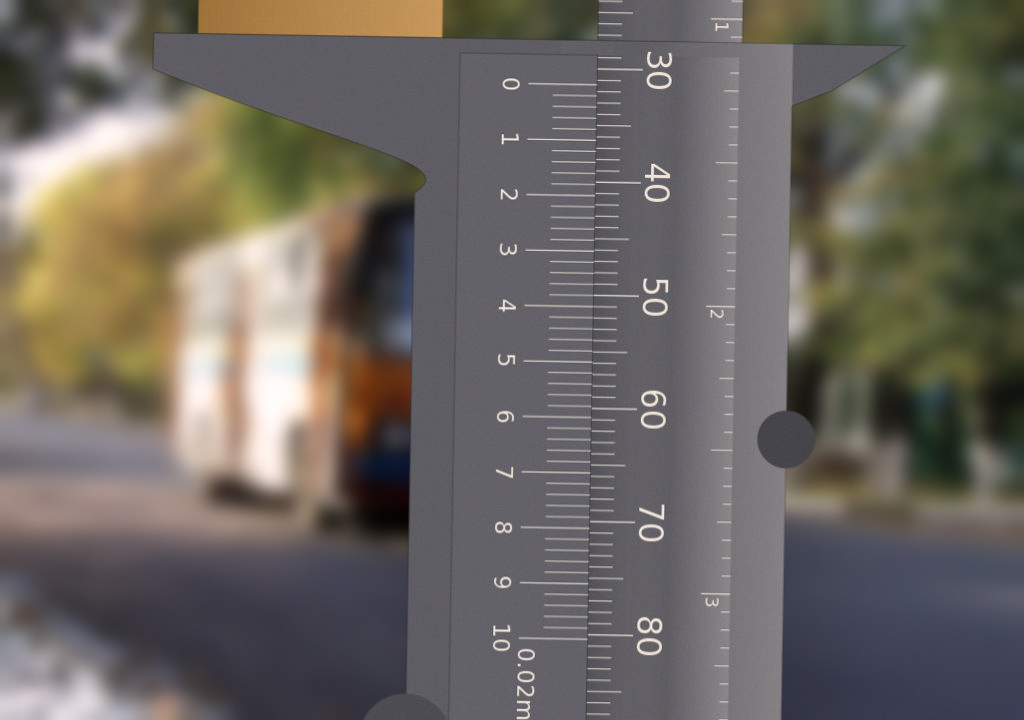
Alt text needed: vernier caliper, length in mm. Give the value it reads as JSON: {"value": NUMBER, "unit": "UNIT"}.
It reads {"value": 31.4, "unit": "mm"}
